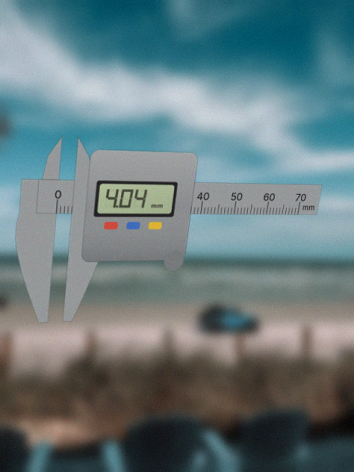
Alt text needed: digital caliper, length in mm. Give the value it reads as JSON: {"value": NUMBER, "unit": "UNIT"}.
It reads {"value": 4.04, "unit": "mm"}
